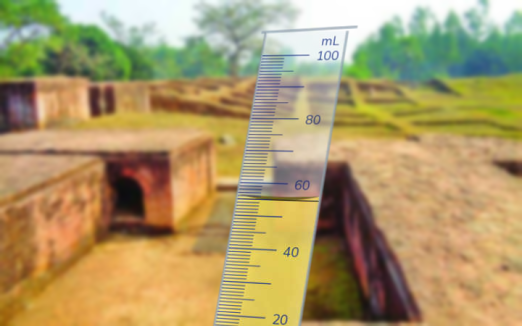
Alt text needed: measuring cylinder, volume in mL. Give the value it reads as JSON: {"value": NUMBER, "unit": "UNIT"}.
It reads {"value": 55, "unit": "mL"}
